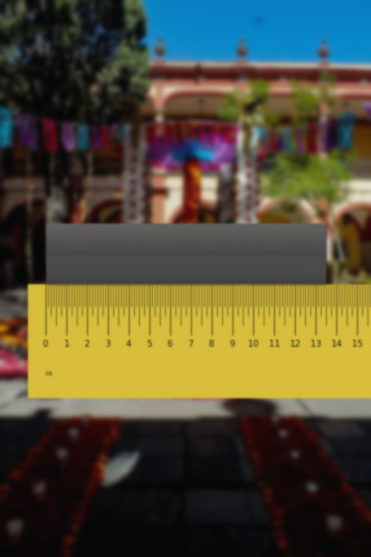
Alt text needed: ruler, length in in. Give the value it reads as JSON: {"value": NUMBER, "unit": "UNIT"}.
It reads {"value": 13.5, "unit": "in"}
